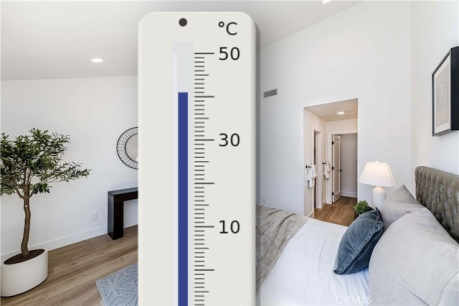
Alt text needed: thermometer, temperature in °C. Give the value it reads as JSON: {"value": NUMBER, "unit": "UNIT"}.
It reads {"value": 41, "unit": "°C"}
